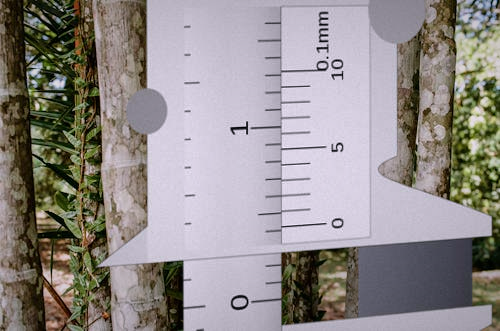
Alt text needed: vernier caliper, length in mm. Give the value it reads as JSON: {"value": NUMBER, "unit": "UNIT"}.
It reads {"value": 4.2, "unit": "mm"}
